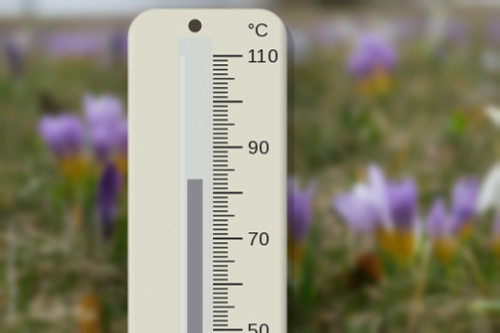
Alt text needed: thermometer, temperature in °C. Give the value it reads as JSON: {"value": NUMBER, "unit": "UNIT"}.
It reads {"value": 83, "unit": "°C"}
